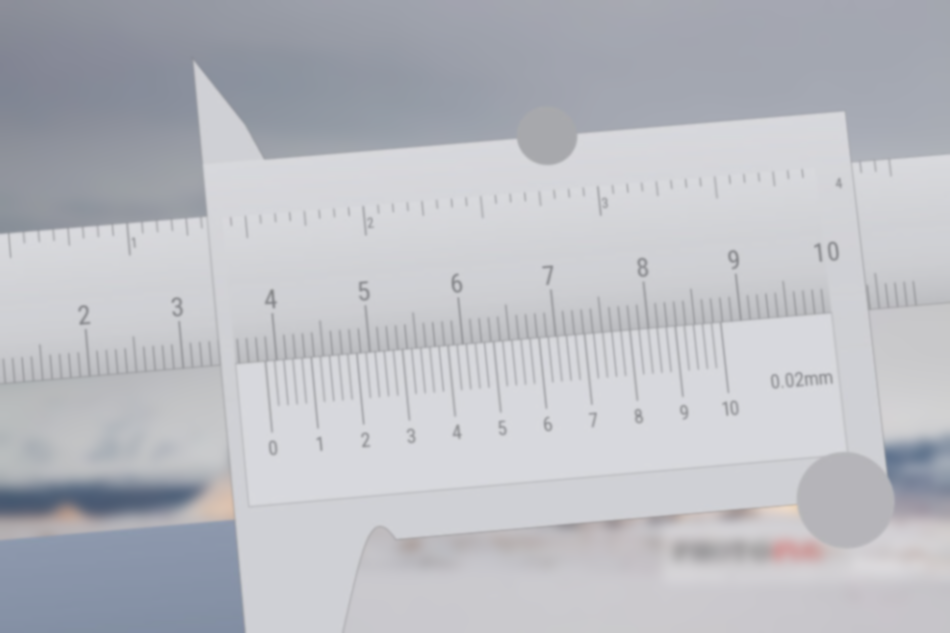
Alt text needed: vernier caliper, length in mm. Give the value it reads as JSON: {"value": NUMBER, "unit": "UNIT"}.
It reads {"value": 38.8, "unit": "mm"}
